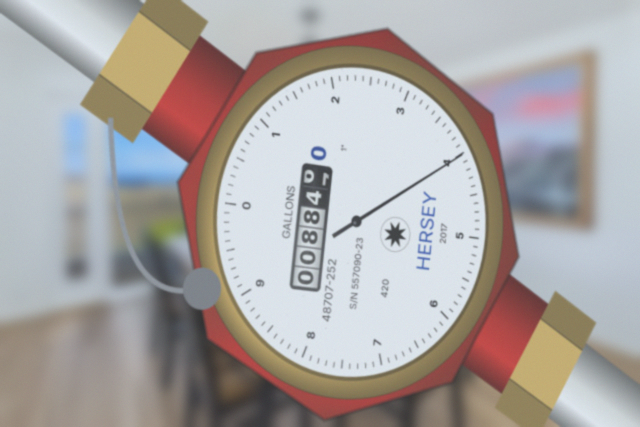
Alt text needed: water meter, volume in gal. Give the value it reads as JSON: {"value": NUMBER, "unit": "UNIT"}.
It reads {"value": 88464.0, "unit": "gal"}
